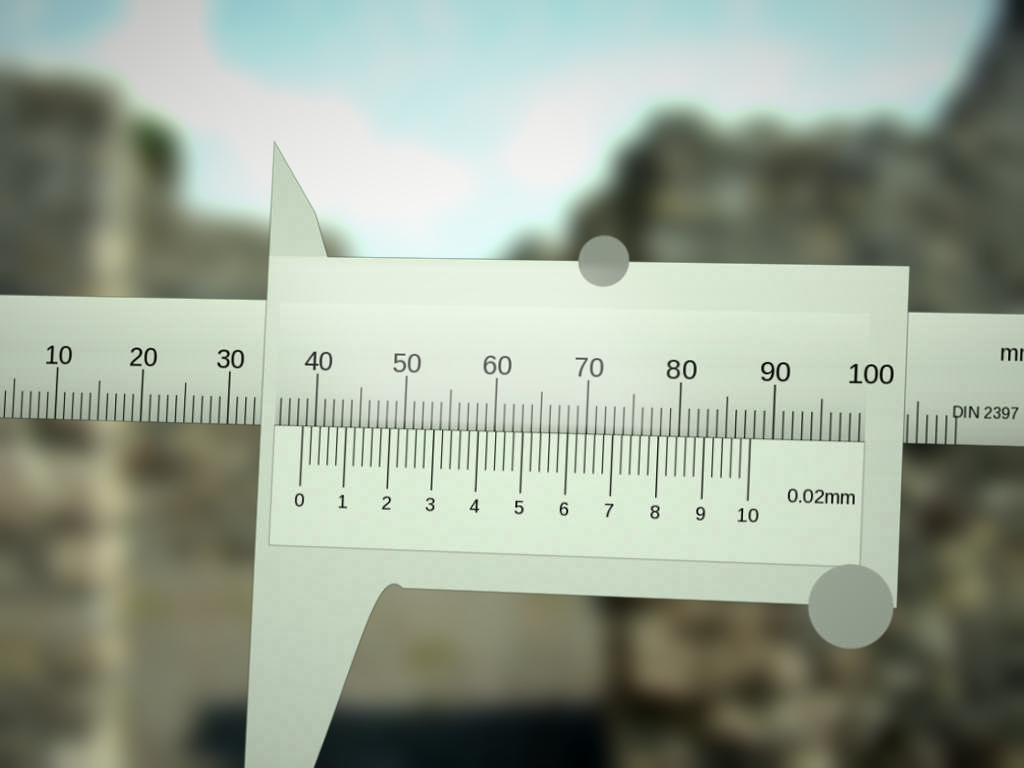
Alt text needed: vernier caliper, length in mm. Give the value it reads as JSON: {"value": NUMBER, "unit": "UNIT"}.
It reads {"value": 38.6, "unit": "mm"}
